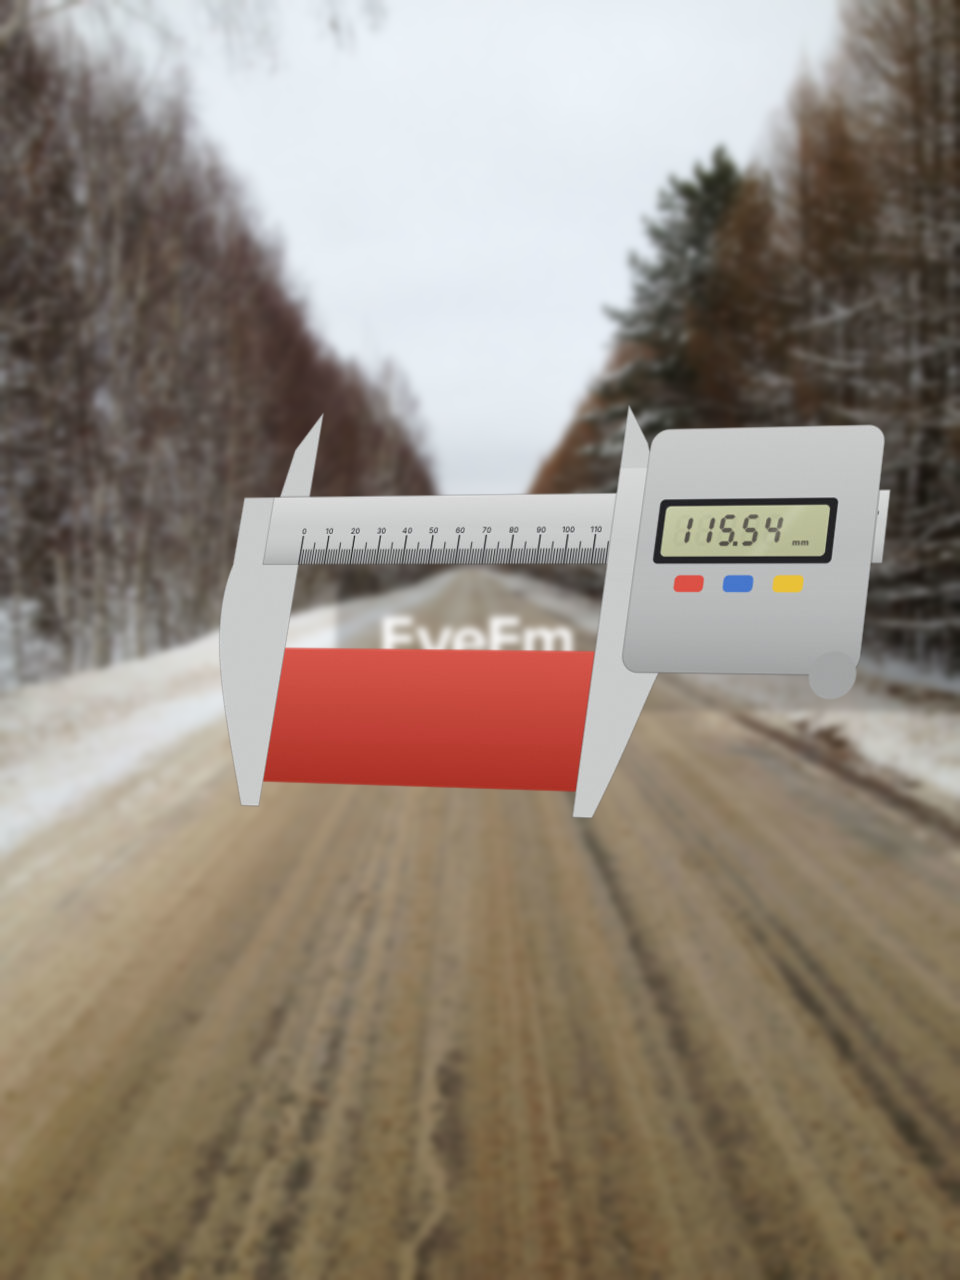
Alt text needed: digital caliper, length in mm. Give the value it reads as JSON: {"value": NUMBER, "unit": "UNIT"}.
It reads {"value": 115.54, "unit": "mm"}
